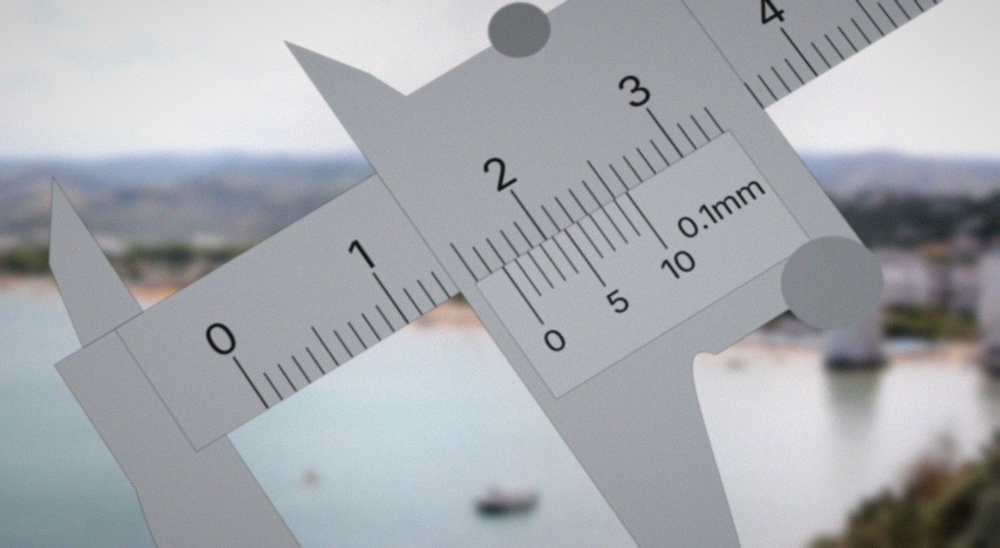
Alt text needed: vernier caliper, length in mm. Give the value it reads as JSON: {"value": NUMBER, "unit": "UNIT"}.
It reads {"value": 16.8, "unit": "mm"}
